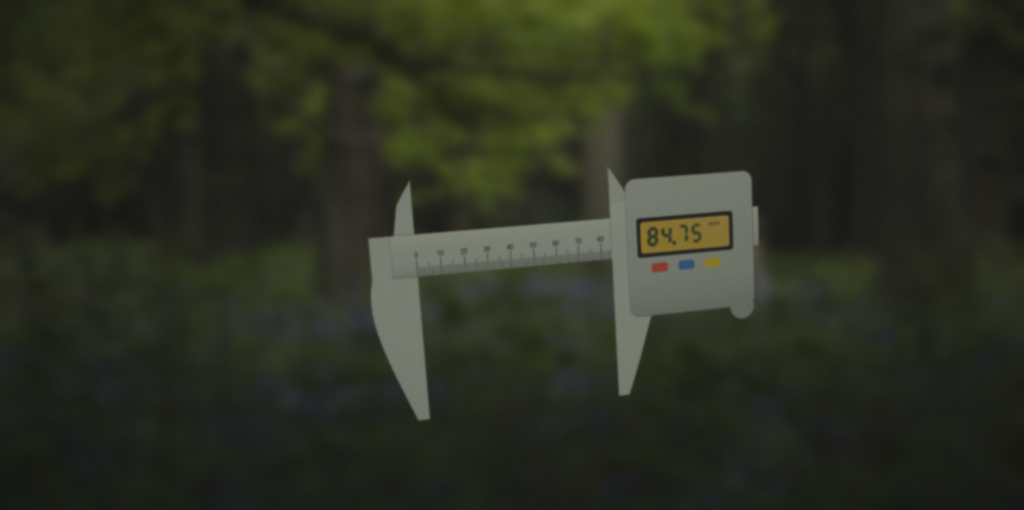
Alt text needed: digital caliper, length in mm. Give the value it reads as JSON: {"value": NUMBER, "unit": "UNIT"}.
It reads {"value": 84.75, "unit": "mm"}
